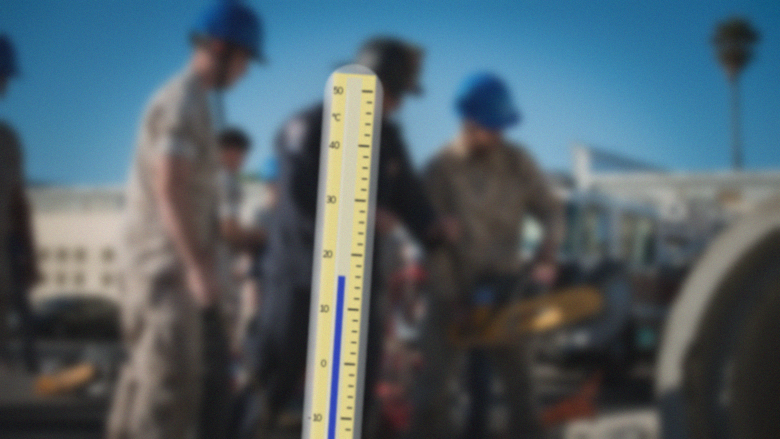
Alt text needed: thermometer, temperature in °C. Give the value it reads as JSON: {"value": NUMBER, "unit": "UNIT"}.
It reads {"value": 16, "unit": "°C"}
